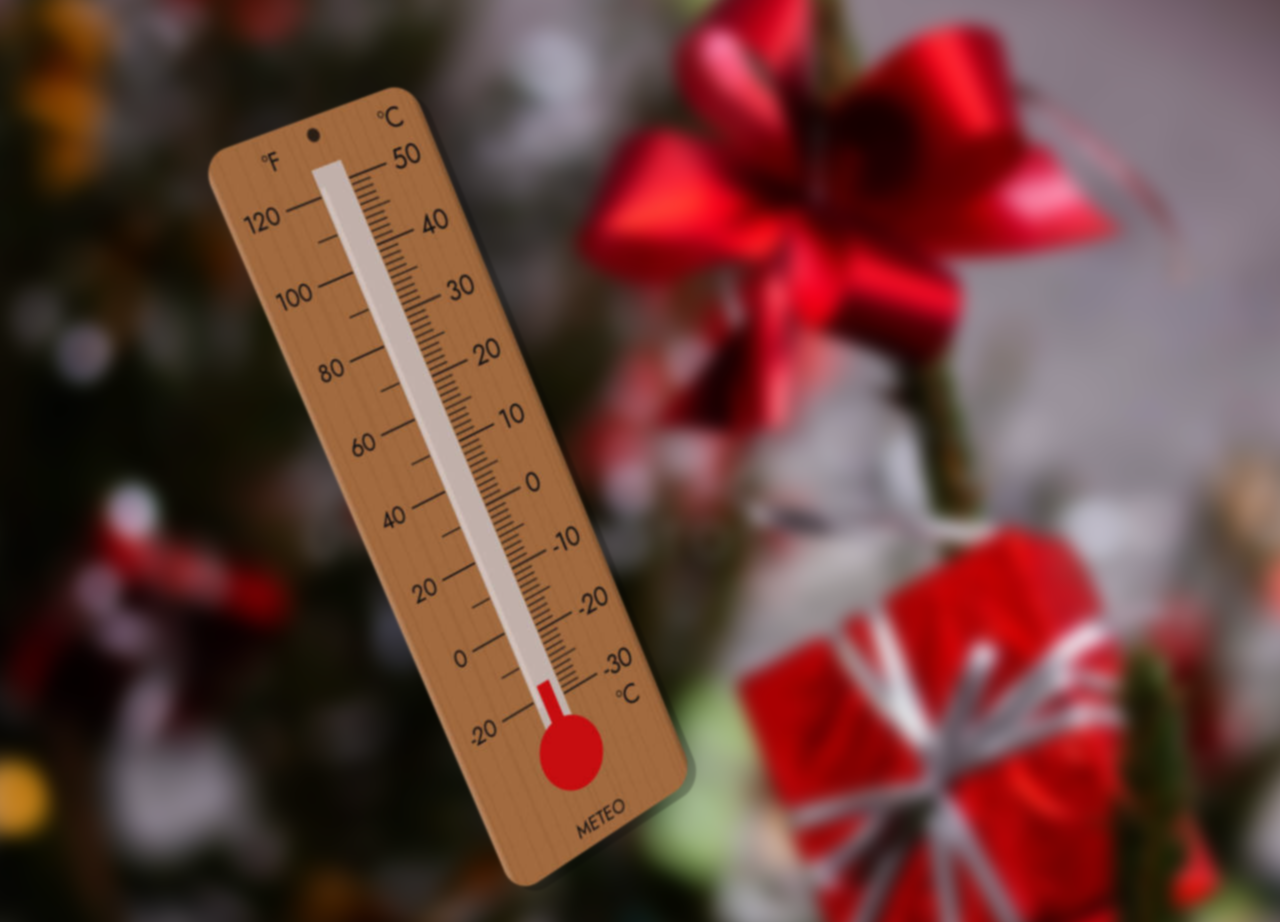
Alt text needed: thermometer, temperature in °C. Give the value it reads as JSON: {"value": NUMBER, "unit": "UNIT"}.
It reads {"value": -27, "unit": "°C"}
